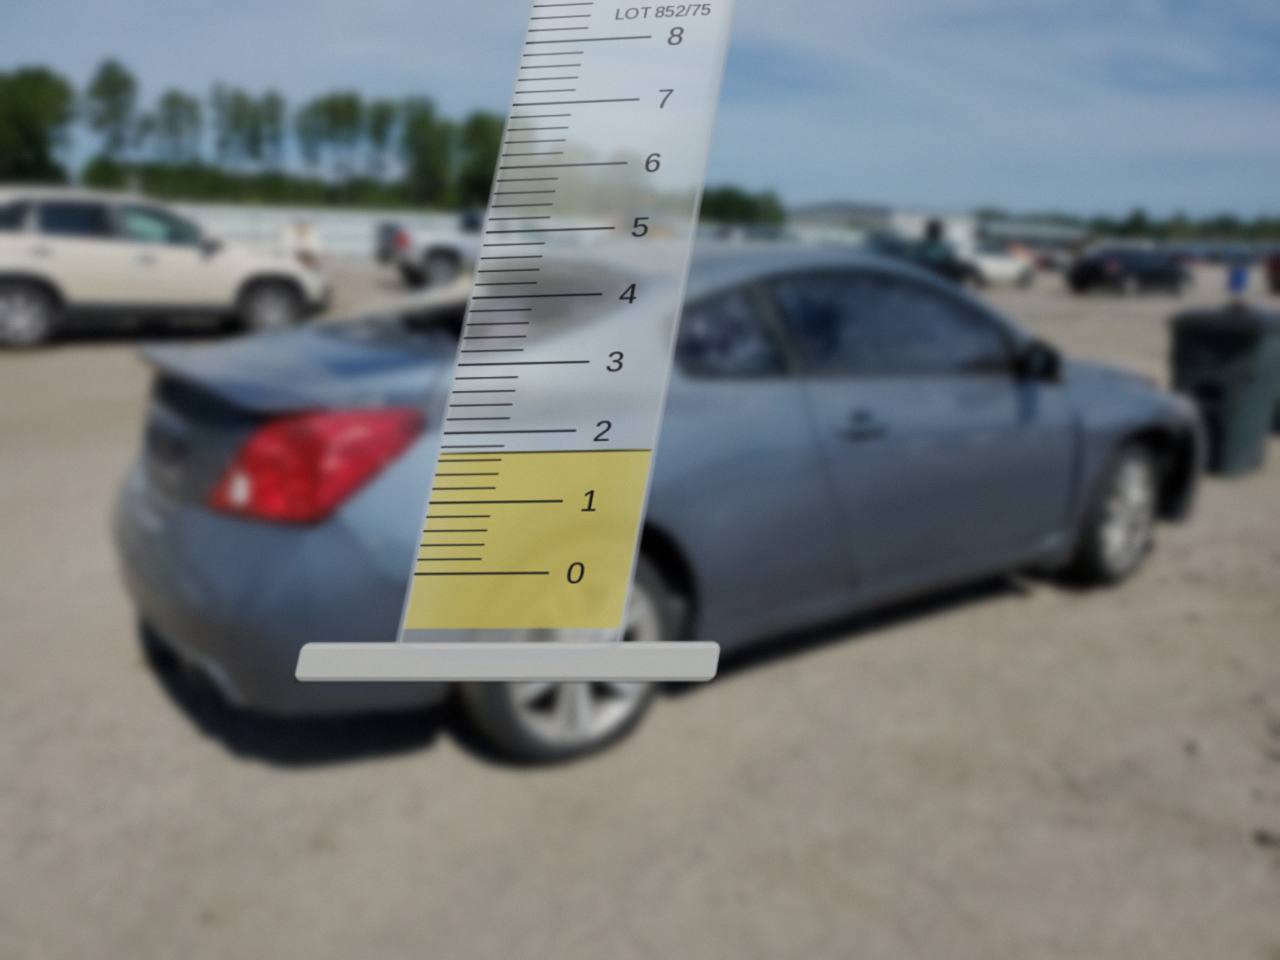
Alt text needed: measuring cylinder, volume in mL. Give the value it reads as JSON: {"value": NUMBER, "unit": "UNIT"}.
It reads {"value": 1.7, "unit": "mL"}
